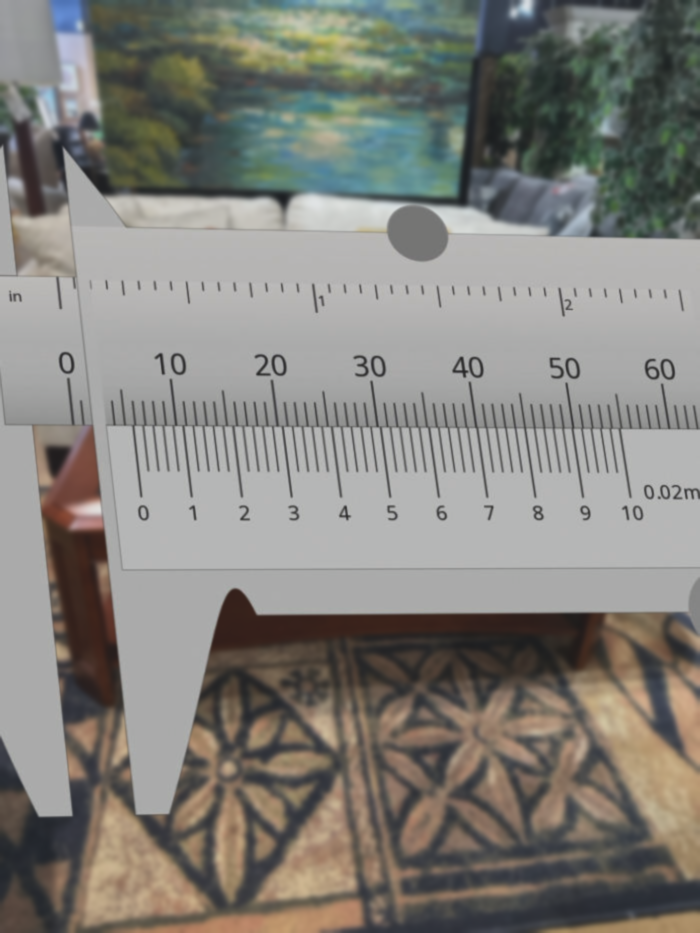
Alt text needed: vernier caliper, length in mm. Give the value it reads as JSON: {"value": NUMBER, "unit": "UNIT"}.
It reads {"value": 5.8, "unit": "mm"}
